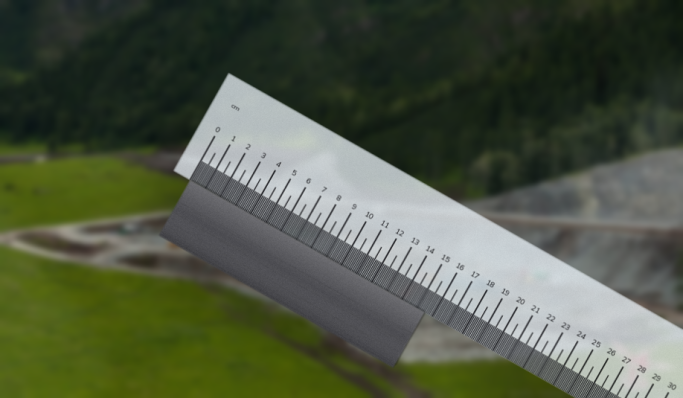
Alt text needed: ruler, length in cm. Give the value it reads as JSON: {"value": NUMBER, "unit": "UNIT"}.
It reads {"value": 15.5, "unit": "cm"}
